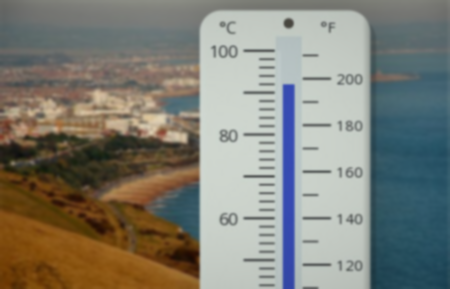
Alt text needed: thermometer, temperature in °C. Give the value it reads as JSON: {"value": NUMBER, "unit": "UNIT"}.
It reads {"value": 92, "unit": "°C"}
